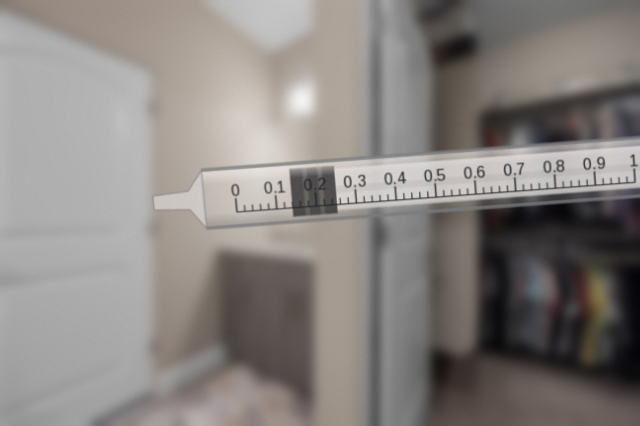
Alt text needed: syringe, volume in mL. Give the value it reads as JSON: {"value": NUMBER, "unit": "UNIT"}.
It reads {"value": 0.14, "unit": "mL"}
